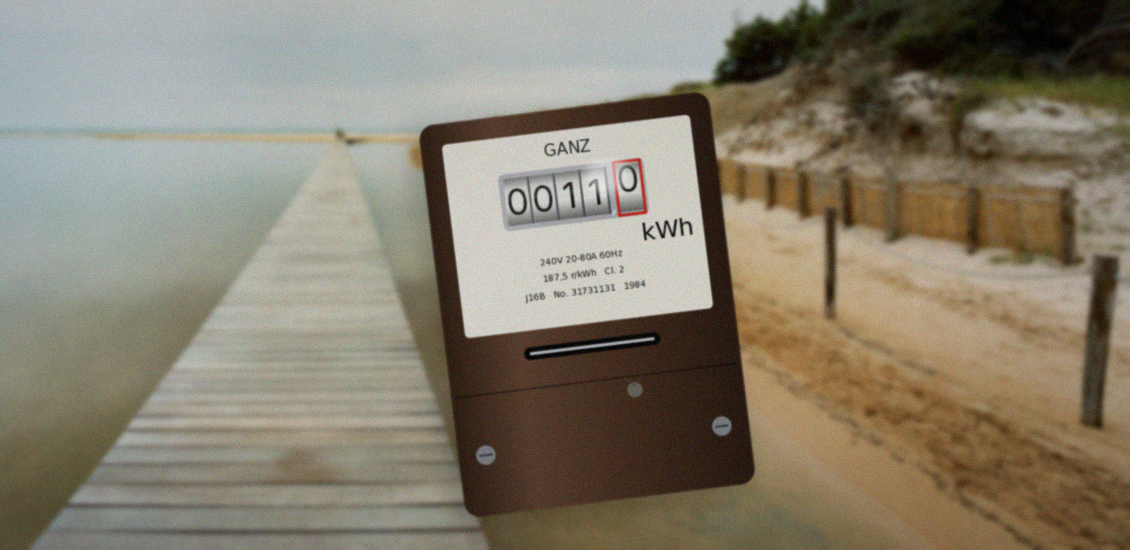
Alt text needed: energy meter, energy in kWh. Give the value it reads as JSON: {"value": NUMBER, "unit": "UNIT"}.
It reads {"value": 11.0, "unit": "kWh"}
